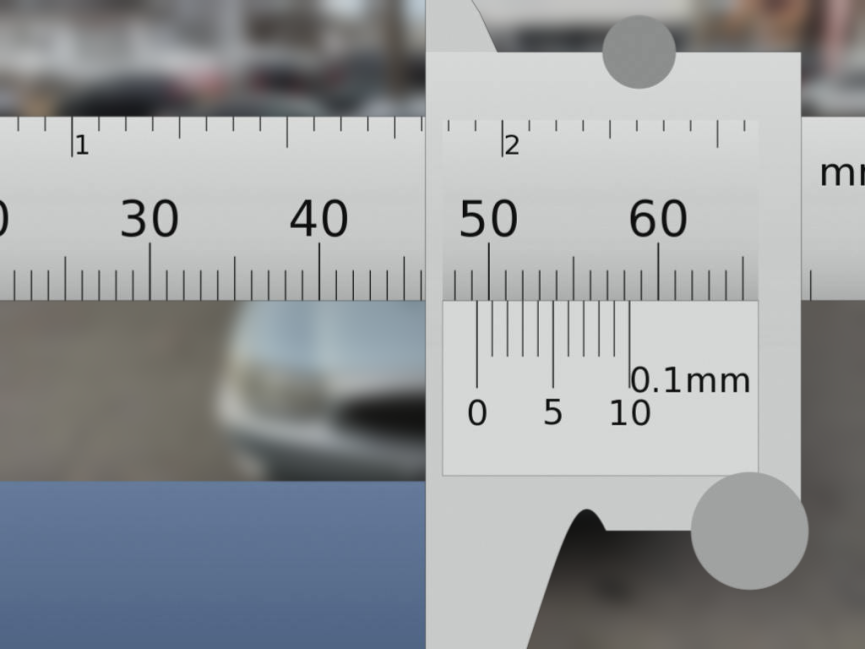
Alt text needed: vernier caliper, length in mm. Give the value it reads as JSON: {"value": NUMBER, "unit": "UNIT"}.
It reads {"value": 49.3, "unit": "mm"}
